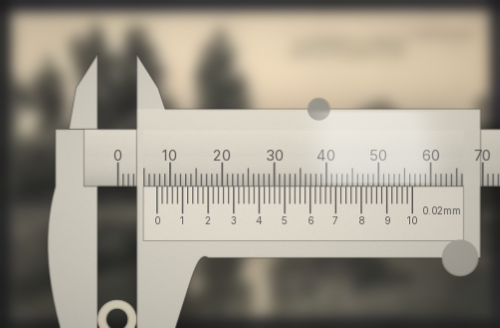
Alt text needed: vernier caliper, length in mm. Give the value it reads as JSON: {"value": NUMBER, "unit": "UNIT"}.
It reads {"value": 7.5, "unit": "mm"}
